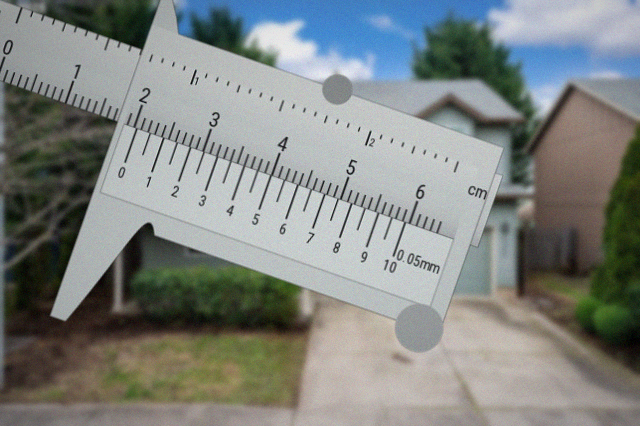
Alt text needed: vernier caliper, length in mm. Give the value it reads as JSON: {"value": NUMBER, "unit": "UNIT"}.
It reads {"value": 20.4, "unit": "mm"}
